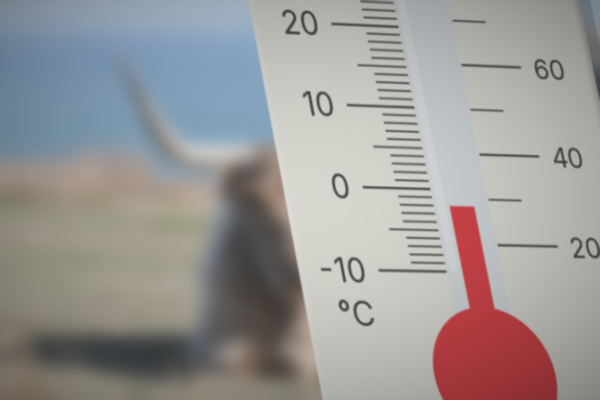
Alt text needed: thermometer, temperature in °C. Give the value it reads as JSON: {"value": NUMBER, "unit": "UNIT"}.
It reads {"value": -2, "unit": "°C"}
